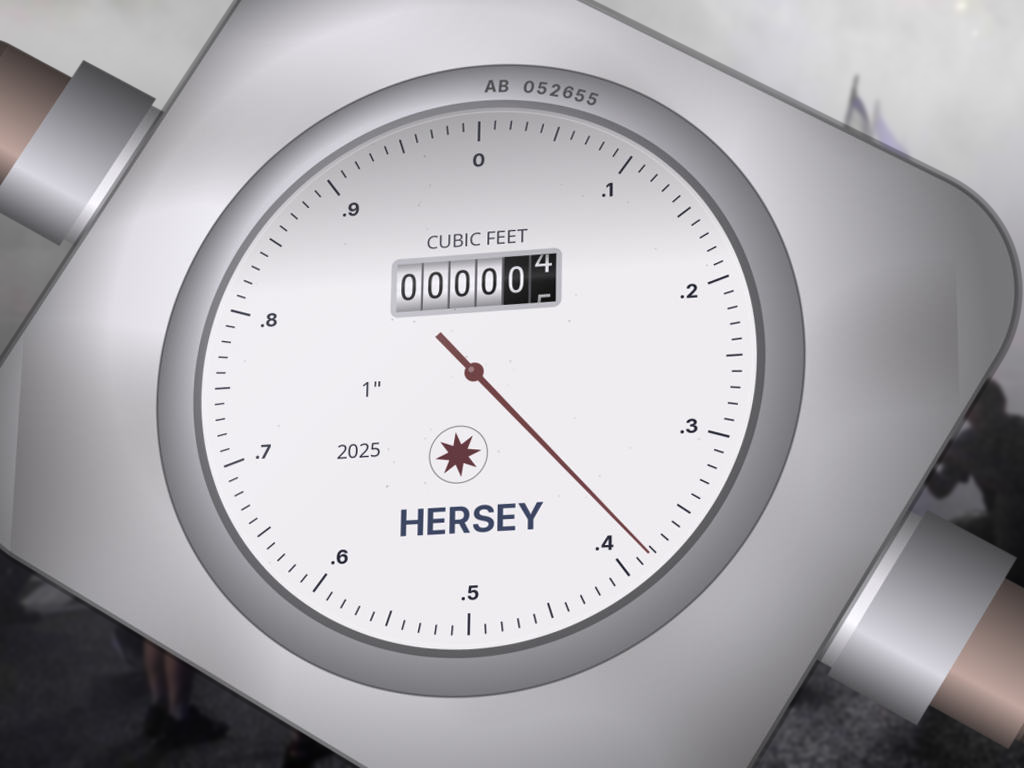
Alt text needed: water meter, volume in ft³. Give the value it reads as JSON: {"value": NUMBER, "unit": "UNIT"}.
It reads {"value": 4.38, "unit": "ft³"}
